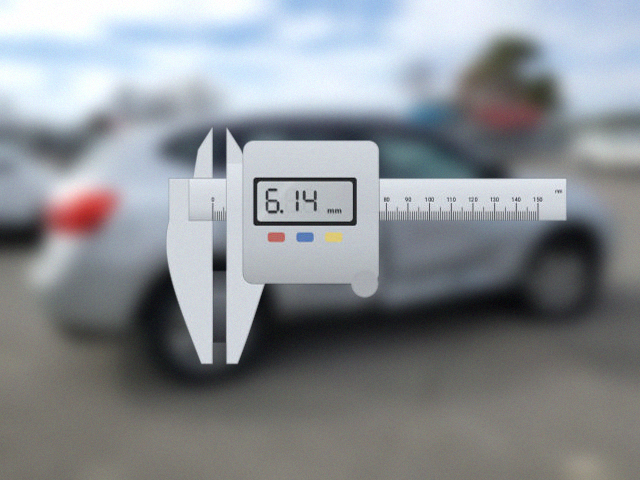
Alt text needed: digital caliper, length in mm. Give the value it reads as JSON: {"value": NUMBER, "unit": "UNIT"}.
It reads {"value": 6.14, "unit": "mm"}
